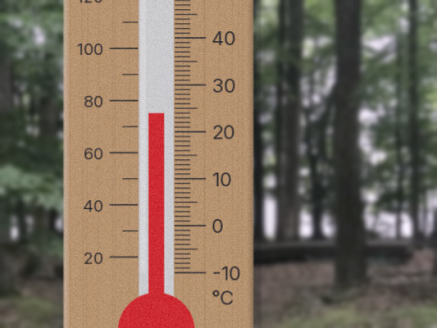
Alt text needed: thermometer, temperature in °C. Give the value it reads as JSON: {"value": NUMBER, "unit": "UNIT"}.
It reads {"value": 24, "unit": "°C"}
